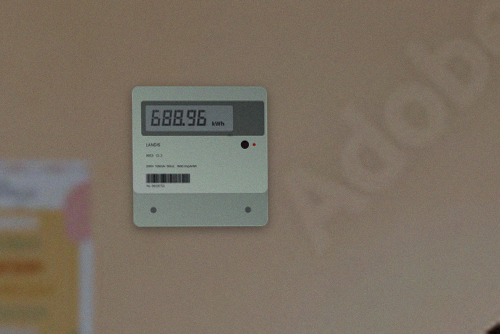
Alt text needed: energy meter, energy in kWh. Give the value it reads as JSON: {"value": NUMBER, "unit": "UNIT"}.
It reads {"value": 688.96, "unit": "kWh"}
